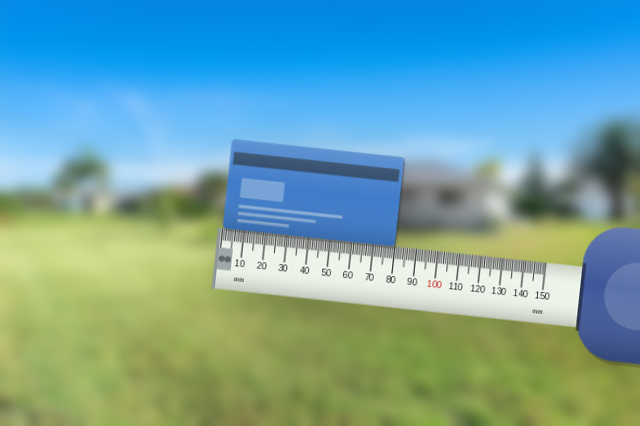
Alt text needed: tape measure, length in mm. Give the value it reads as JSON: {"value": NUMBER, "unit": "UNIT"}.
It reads {"value": 80, "unit": "mm"}
